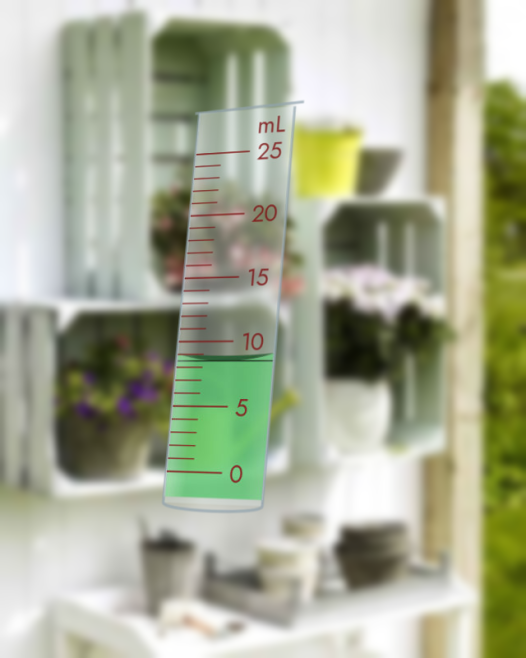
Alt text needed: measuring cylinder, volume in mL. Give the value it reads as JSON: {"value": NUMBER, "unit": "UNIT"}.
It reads {"value": 8.5, "unit": "mL"}
